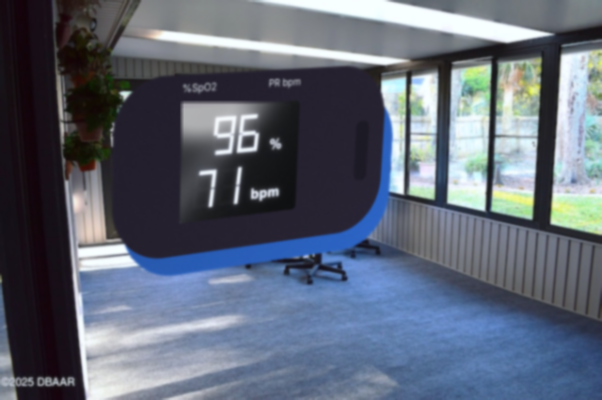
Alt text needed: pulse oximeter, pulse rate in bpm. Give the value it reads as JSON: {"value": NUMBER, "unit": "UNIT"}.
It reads {"value": 71, "unit": "bpm"}
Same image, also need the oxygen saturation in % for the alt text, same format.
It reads {"value": 96, "unit": "%"}
